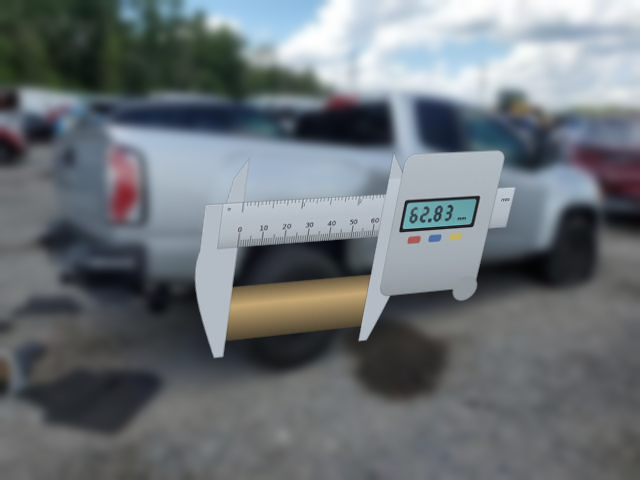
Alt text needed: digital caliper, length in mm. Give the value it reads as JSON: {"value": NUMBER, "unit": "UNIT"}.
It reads {"value": 62.83, "unit": "mm"}
